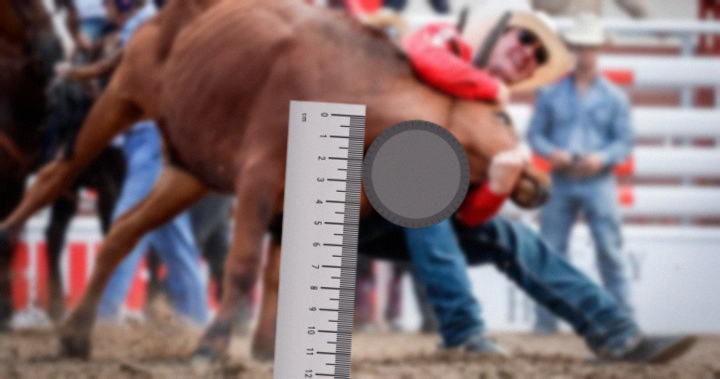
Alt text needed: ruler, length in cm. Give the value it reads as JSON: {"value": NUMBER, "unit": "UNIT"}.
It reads {"value": 5, "unit": "cm"}
